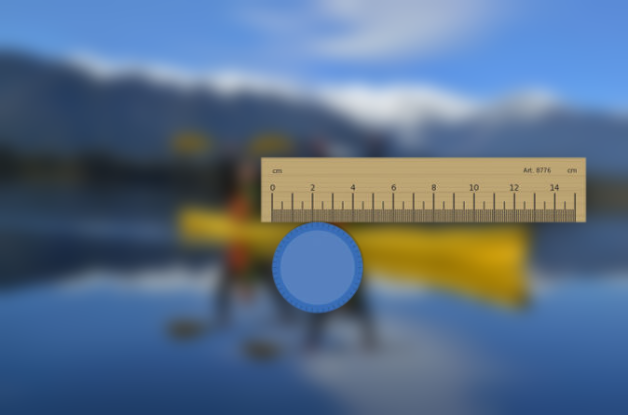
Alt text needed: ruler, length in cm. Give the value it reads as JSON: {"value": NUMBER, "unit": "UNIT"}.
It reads {"value": 4.5, "unit": "cm"}
